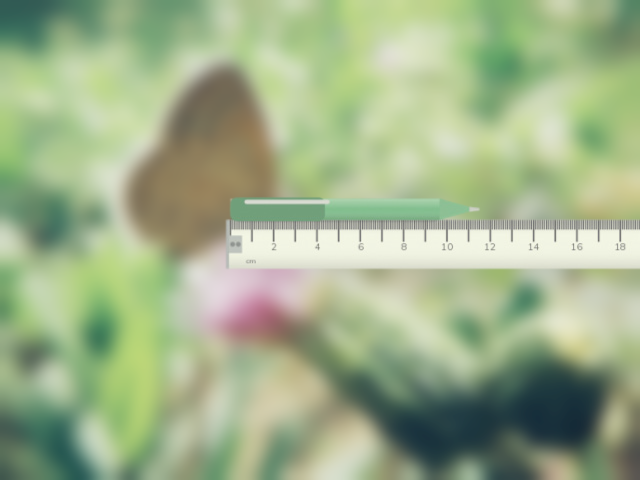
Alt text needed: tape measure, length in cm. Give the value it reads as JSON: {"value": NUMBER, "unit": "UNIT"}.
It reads {"value": 11.5, "unit": "cm"}
